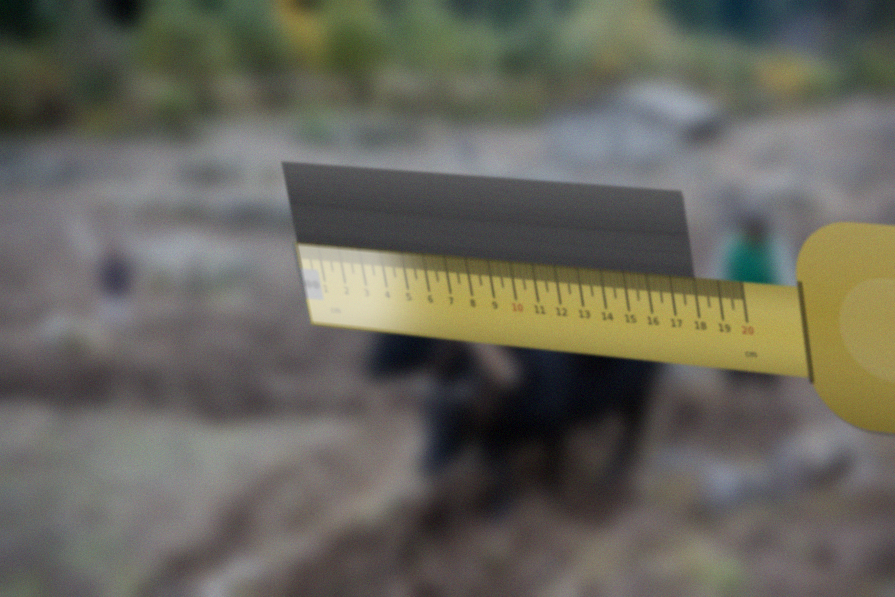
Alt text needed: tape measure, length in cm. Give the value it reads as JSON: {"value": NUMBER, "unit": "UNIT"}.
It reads {"value": 18, "unit": "cm"}
